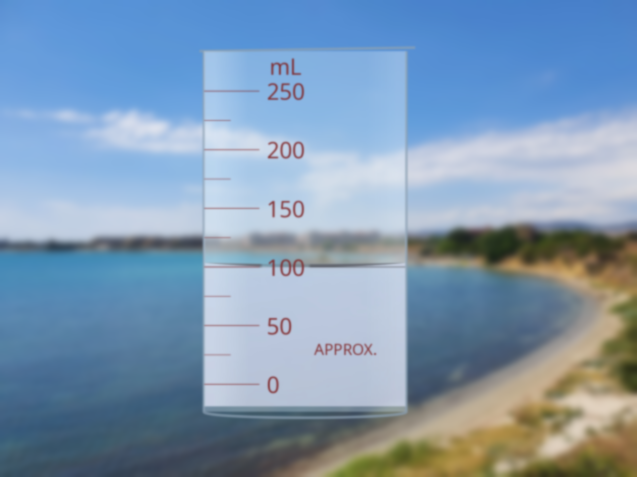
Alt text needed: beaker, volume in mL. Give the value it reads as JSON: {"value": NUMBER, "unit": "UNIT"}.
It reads {"value": 100, "unit": "mL"}
